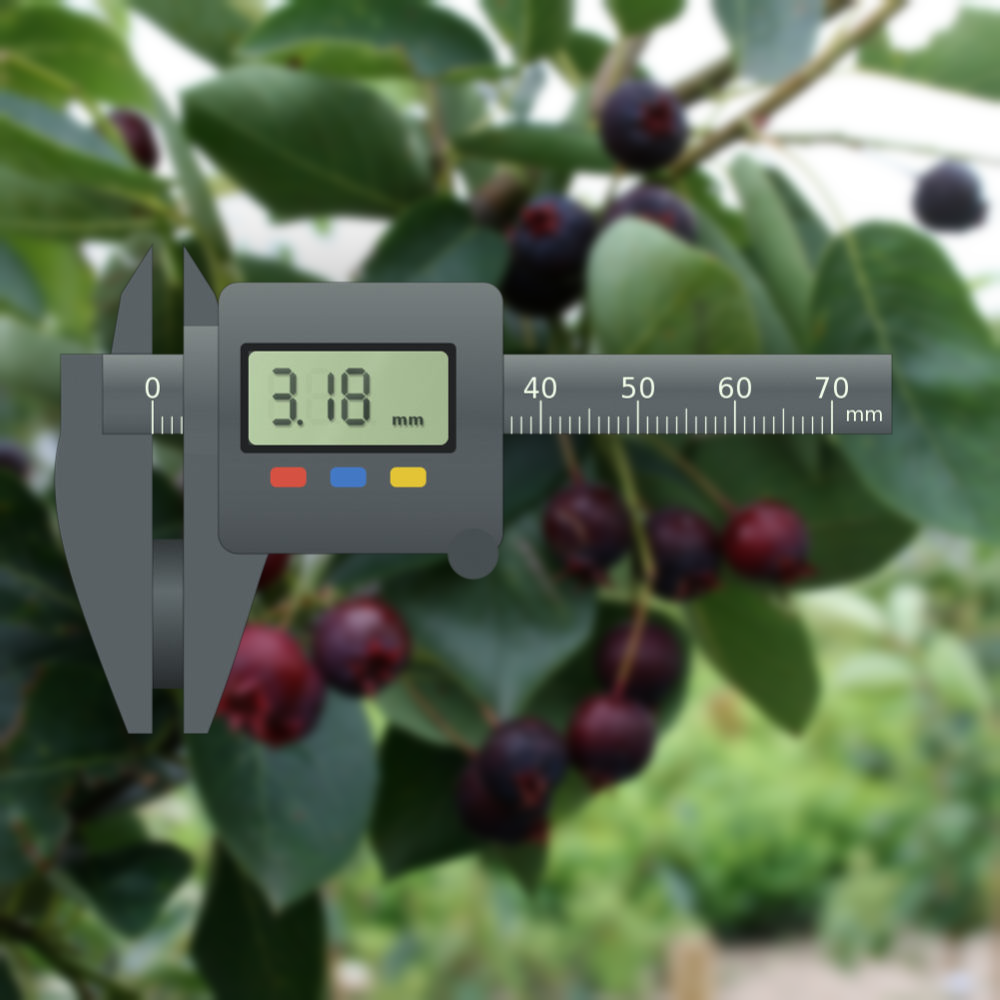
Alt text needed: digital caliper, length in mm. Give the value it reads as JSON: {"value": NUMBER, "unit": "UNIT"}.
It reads {"value": 3.18, "unit": "mm"}
